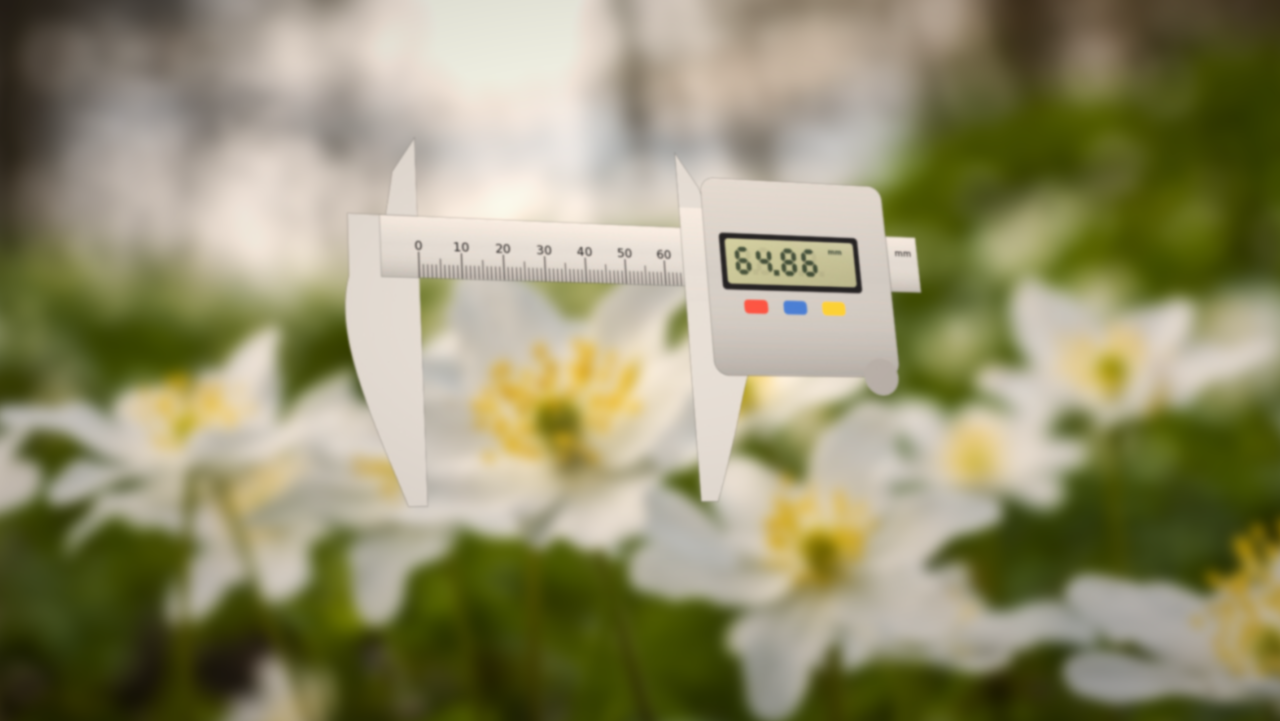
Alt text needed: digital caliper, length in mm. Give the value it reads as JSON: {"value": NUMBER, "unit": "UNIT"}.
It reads {"value": 64.86, "unit": "mm"}
